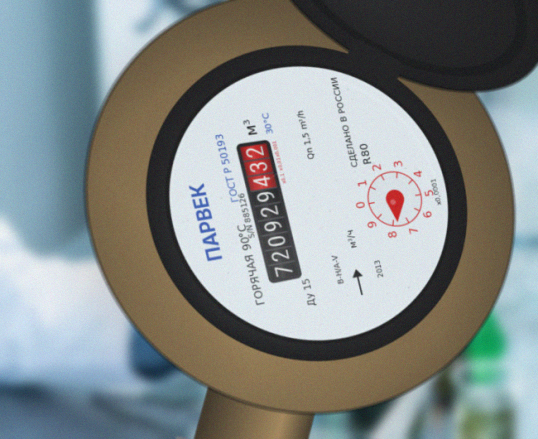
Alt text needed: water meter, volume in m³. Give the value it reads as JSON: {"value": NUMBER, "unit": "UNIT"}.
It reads {"value": 720929.4327, "unit": "m³"}
